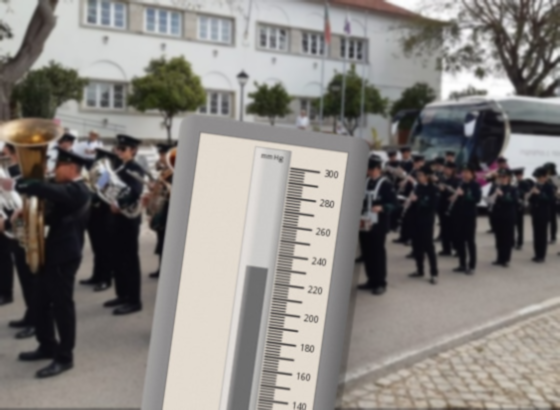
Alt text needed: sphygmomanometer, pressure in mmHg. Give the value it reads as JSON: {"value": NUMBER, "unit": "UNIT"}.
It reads {"value": 230, "unit": "mmHg"}
